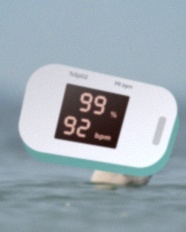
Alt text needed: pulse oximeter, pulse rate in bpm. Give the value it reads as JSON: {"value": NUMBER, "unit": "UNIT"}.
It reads {"value": 92, "unit": "bpm"}
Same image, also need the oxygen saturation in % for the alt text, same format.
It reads {"value": 99, "unit": "%"}
